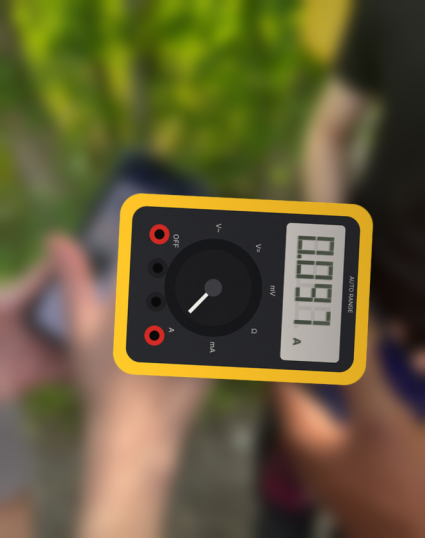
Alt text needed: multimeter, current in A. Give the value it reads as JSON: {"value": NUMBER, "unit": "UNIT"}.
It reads {"value": 0.097, "unit": "A"}
